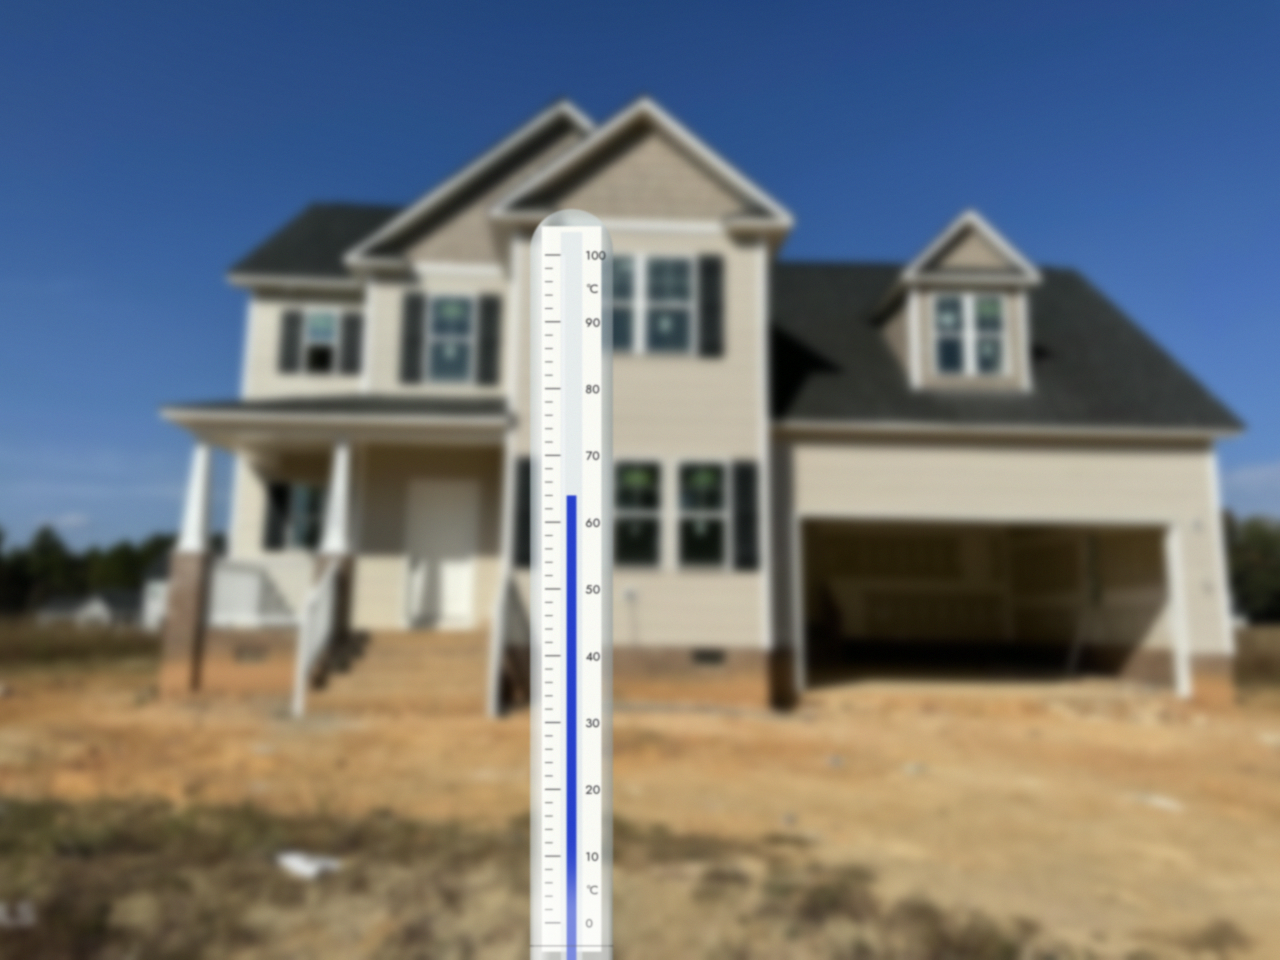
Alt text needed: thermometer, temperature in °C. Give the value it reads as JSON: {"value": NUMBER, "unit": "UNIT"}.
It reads {"value": 64, "unit": "°C"}
